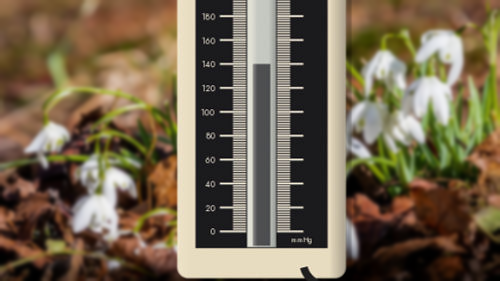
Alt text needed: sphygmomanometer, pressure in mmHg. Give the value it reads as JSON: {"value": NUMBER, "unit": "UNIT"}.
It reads {"value": 140, "unit": "mmHg"}
